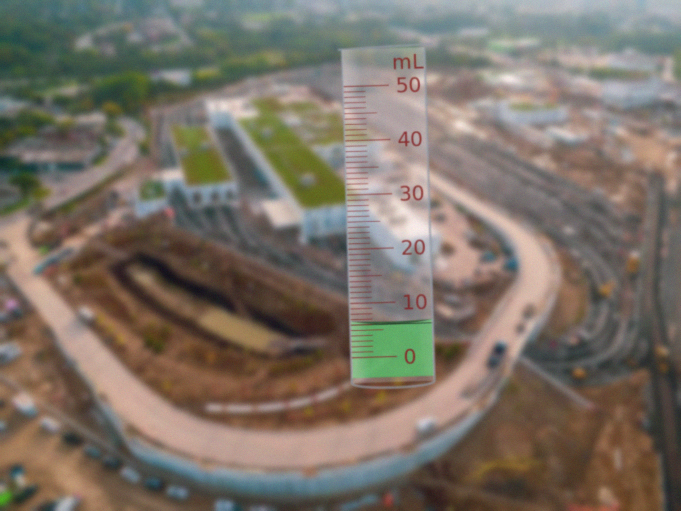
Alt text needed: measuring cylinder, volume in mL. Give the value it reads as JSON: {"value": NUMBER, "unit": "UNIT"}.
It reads {"value": 6, "unit": "mL"}
